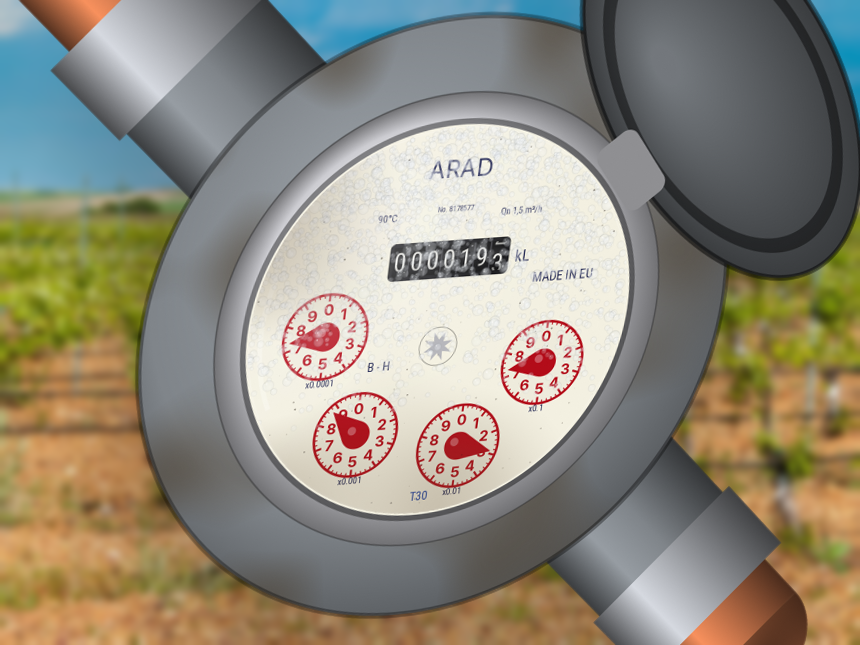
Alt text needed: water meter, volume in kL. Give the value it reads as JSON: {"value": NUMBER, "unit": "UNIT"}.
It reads {"value": 192.7287, "unit": "kL"}
